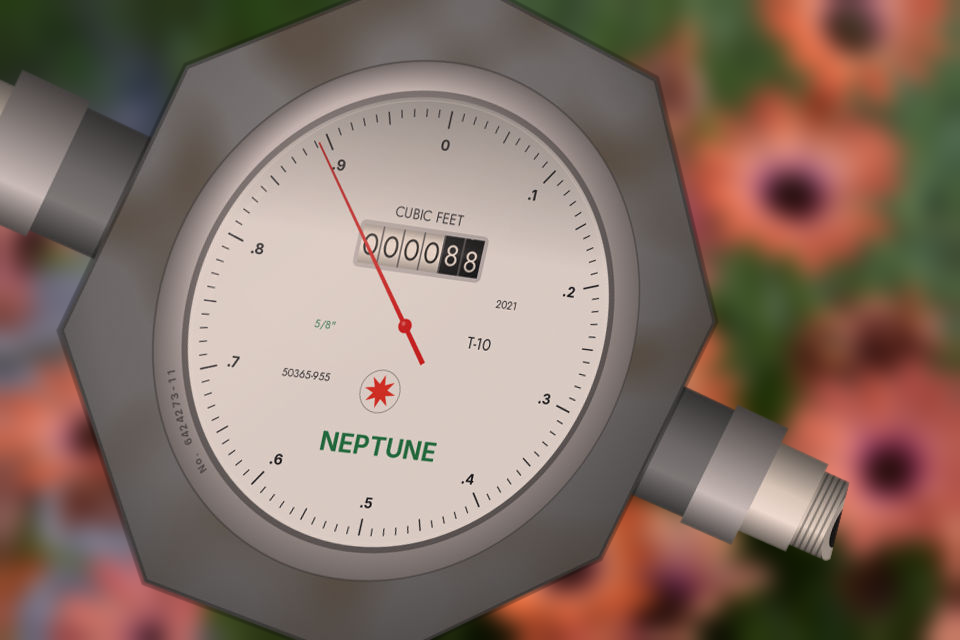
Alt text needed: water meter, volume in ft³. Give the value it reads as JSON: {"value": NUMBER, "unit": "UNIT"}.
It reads {"value": 87.89, "unit": "ft³"}
